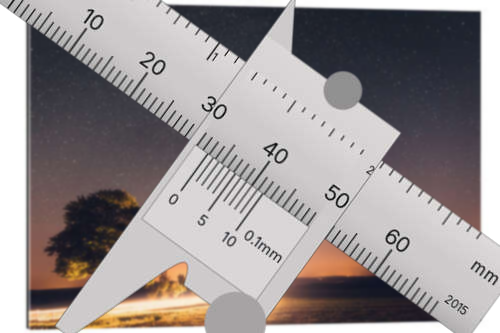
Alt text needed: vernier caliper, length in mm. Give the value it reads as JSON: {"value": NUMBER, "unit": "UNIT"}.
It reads {"value": 32.8, "unit": "mm"}
